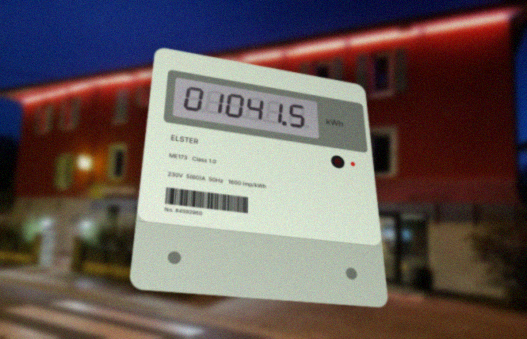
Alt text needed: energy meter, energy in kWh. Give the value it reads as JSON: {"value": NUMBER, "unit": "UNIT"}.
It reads {"value": 1041.5, "unit": "kWh"}
